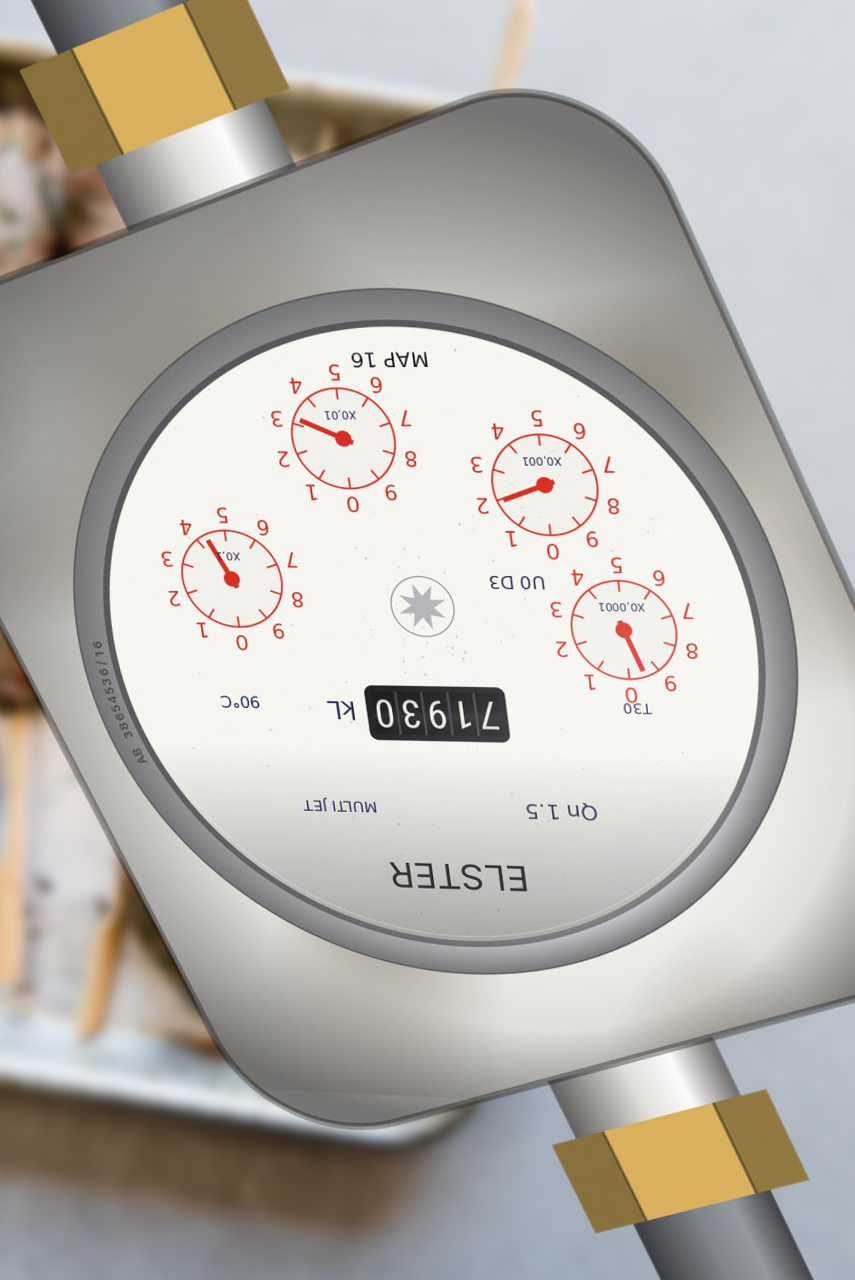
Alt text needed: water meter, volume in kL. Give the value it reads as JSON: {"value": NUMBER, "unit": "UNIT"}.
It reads {"value": 71930.4319, "unit": "kL"}
